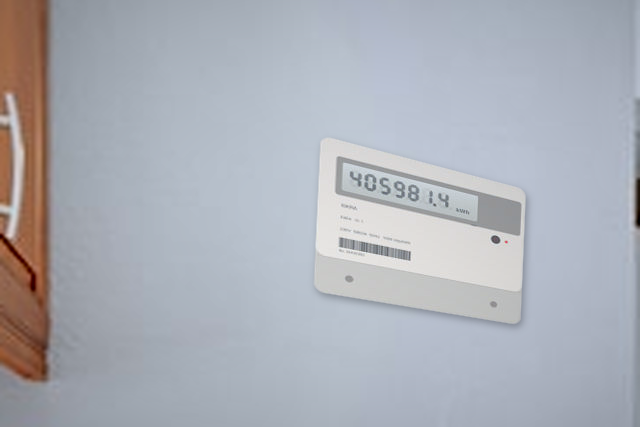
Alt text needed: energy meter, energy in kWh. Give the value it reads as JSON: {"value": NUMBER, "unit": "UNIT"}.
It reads {"value": 405981.4, "unit": "kWh"}
